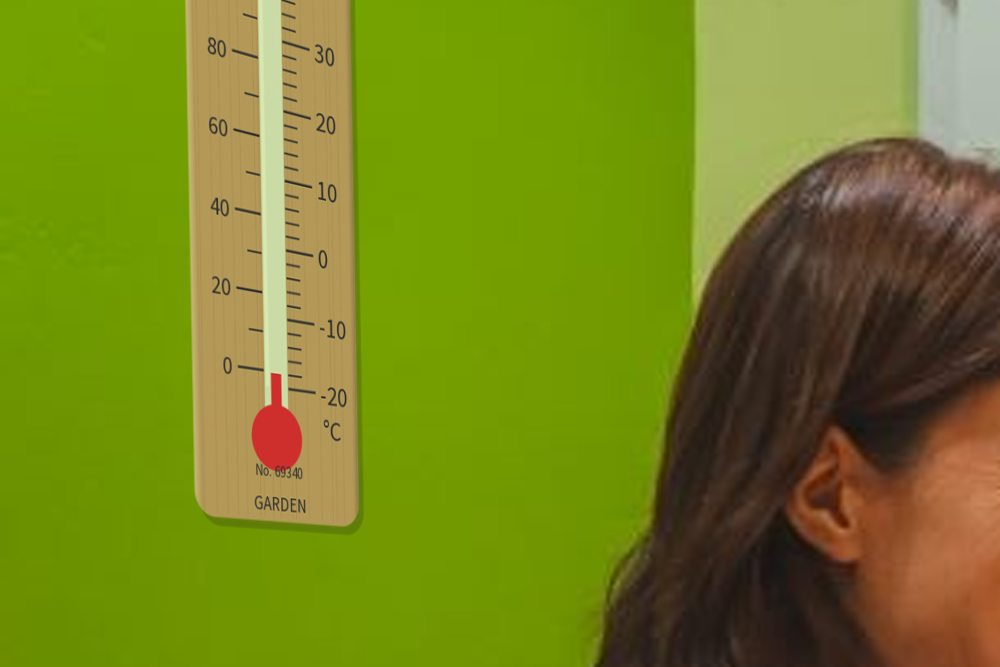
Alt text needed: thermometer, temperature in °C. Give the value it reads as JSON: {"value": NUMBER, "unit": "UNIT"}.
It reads {"value": -18, "unit": "°C"}
